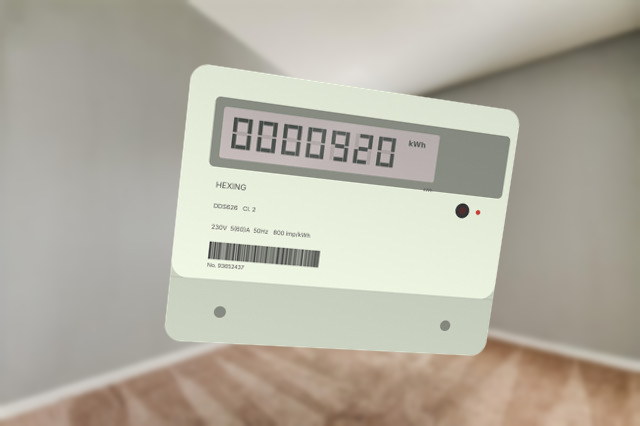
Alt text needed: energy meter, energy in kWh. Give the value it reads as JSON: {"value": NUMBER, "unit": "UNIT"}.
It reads {"value": 920, "unit": "kWh"}
